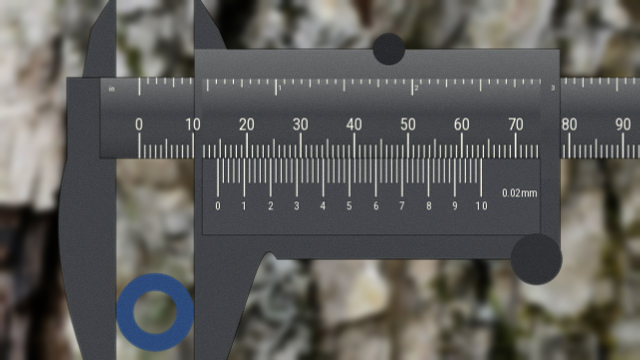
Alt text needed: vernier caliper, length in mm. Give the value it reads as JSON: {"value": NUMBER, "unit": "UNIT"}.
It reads {"value": 14.6, "unit": "mm"}
